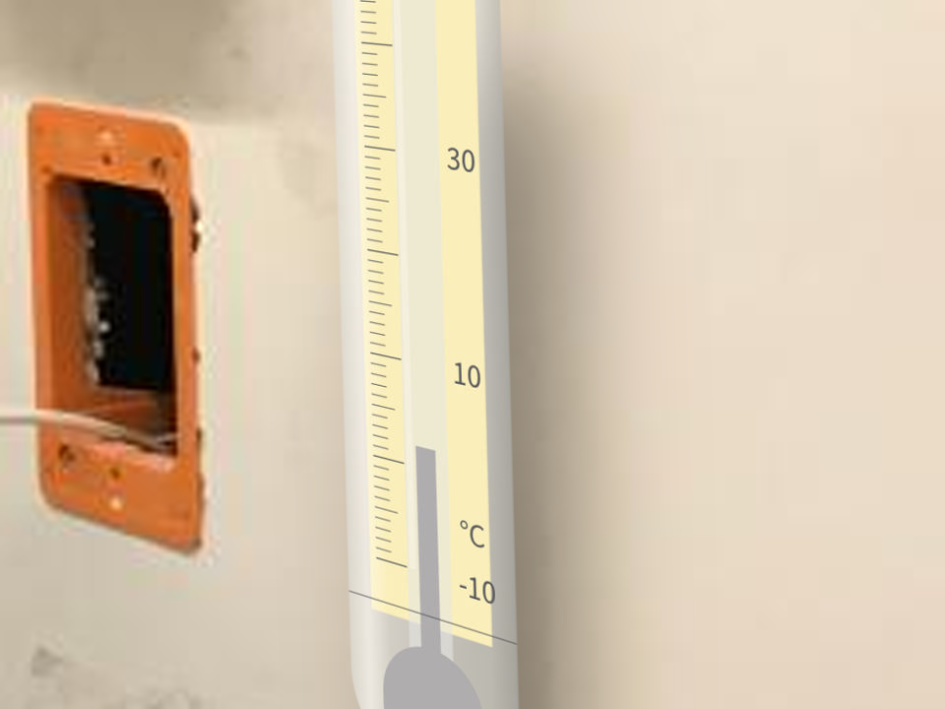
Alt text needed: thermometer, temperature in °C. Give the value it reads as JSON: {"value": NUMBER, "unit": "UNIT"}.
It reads {"value": 2, "unit": "°C"}
